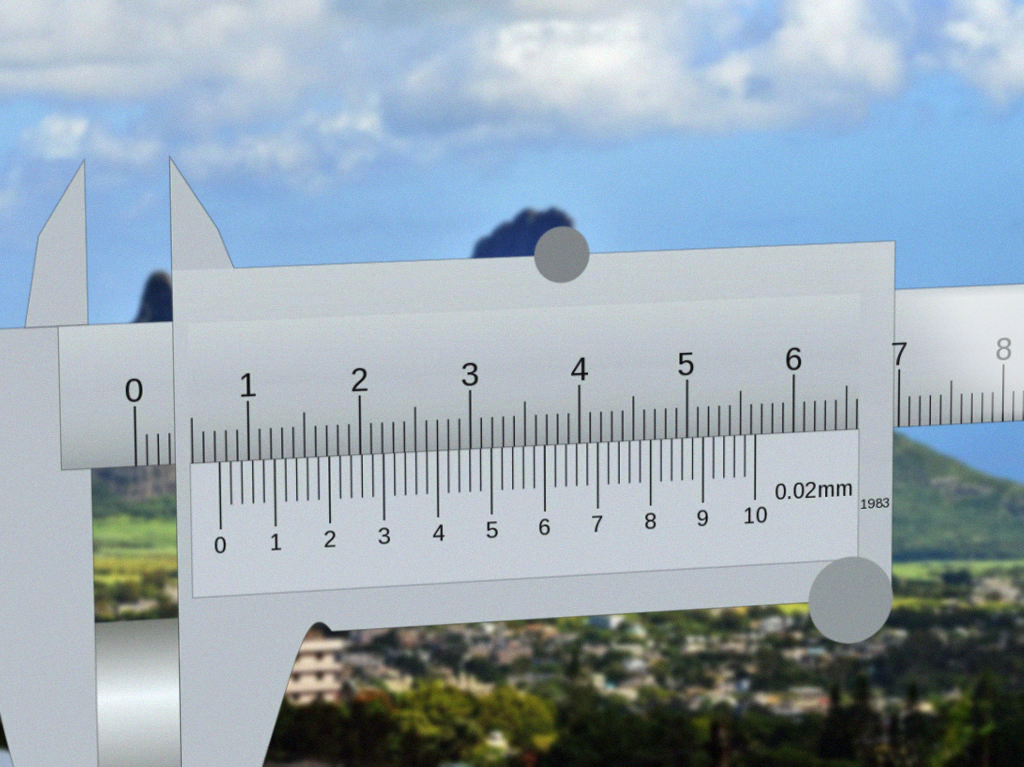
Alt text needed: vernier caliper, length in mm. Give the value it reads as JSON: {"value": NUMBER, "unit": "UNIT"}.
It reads {"value": 7.4, "unit": "mm"}
